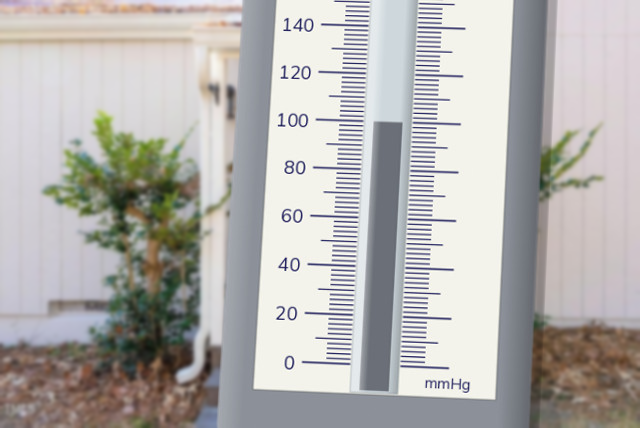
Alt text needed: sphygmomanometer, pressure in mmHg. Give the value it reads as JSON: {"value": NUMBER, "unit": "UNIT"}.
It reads {"value": 100, "unit": "mmHg"}
